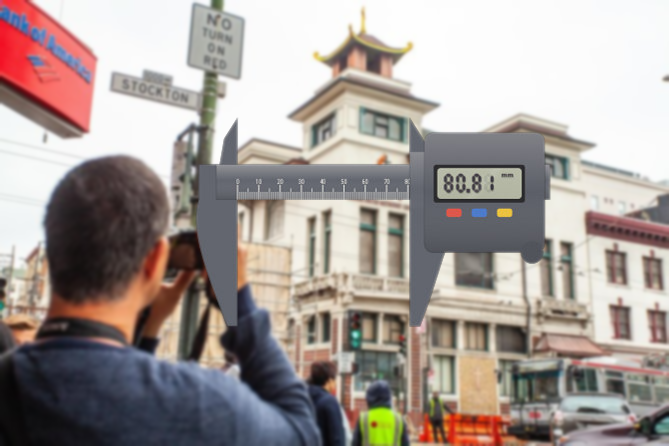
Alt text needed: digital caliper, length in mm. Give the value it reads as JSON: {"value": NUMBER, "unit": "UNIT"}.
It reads {"value": 80.81, "unit": "mm"}
